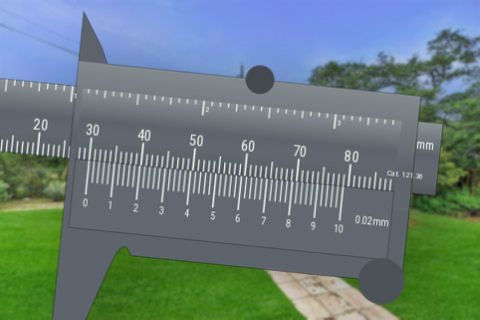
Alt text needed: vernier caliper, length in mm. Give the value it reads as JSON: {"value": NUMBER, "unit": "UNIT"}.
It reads {"value": 30.0, "unit": "mm"}
